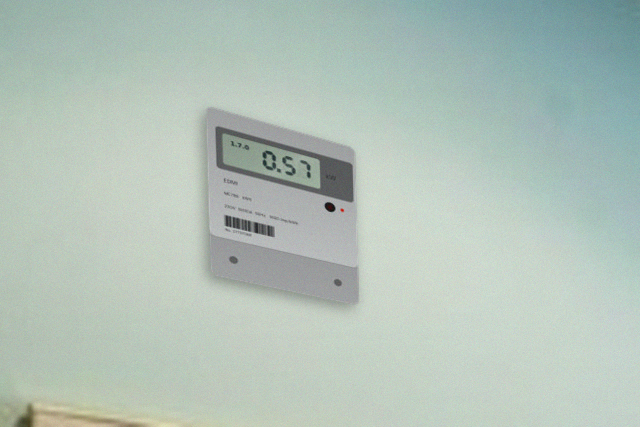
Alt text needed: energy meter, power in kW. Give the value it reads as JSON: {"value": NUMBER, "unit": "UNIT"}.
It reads {"value": 0.57, "unit": "kW"}
